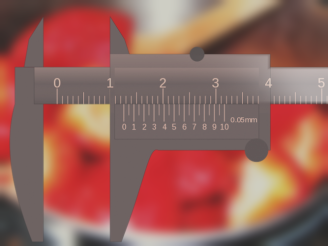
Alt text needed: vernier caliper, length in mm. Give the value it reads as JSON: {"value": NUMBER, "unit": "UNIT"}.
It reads {"value": 12.6, "unit": "mm"}
